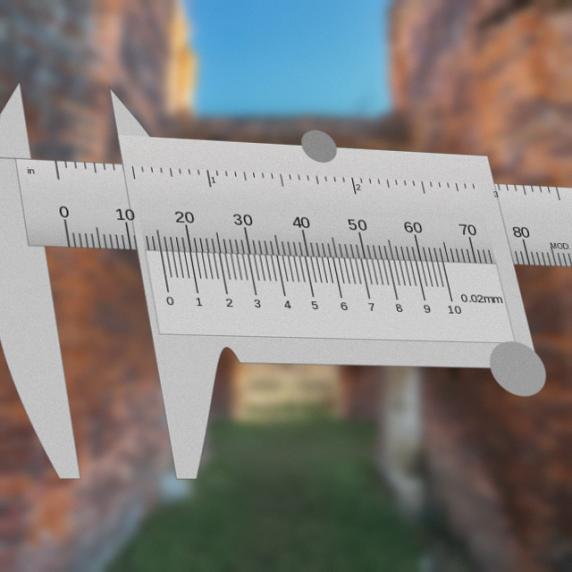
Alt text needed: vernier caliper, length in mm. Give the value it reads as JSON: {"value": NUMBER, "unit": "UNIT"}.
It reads {"value": 15.0, "unit": "mm"}
